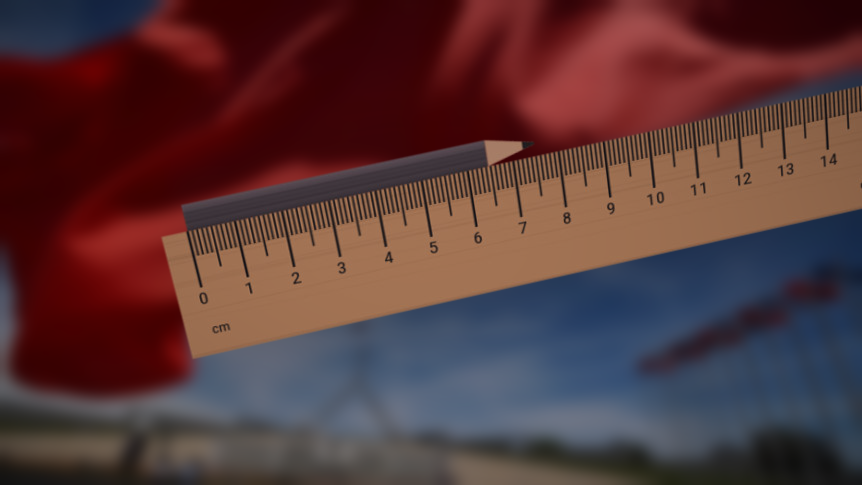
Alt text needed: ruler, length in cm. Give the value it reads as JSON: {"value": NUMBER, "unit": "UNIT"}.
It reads {"value": 7.5, "unit": "cm"}
